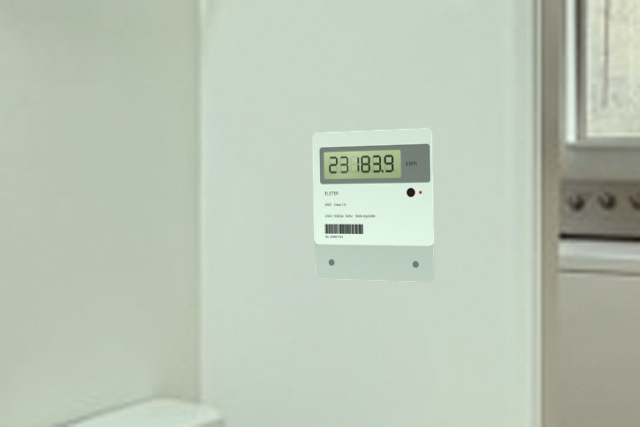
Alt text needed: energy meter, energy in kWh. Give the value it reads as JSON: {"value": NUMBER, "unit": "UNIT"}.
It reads {"value": 23183.9, "unit": "kWh"}
